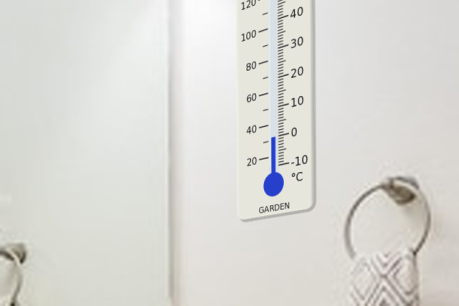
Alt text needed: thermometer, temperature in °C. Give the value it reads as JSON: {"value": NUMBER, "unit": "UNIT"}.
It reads {"value": 0, "unit": "°C"}
